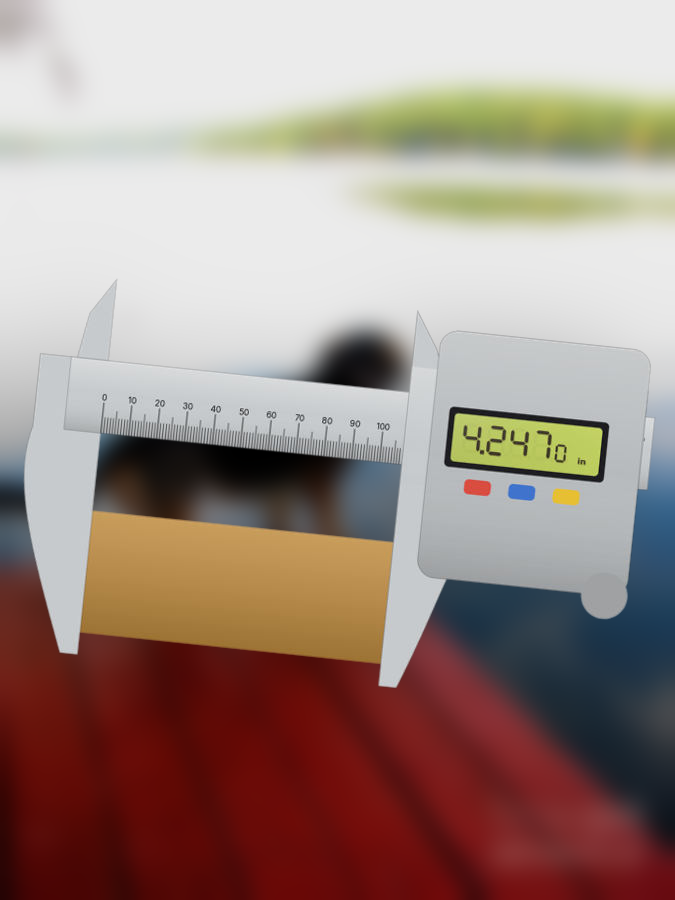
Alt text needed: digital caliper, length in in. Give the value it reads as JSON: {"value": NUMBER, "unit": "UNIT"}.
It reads {"value": 4.2470, "unit": "in"}
